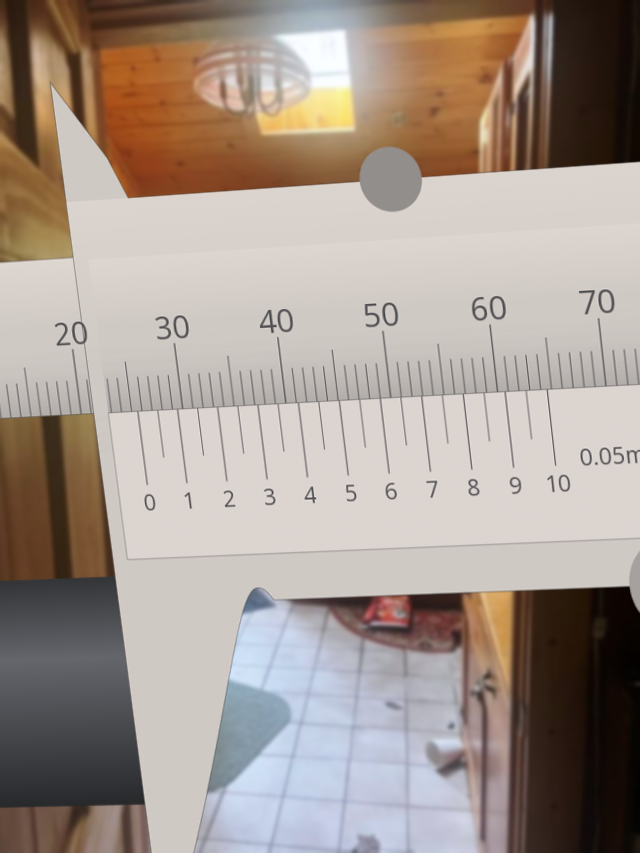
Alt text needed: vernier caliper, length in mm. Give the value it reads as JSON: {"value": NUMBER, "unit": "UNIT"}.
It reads {"value": 25.6, "unit": "mm"}
